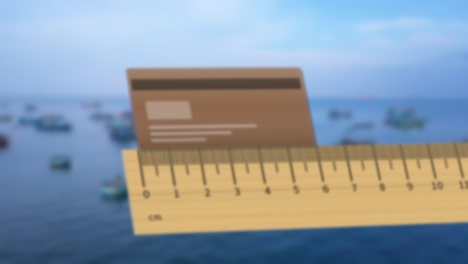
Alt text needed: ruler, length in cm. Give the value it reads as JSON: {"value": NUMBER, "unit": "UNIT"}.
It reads {"value": 6, "unit": "cm"}
